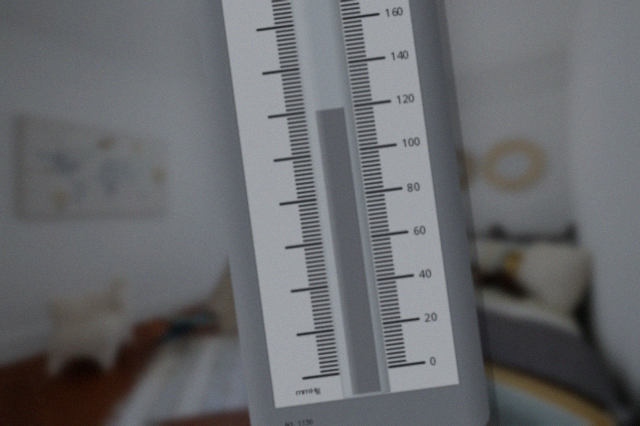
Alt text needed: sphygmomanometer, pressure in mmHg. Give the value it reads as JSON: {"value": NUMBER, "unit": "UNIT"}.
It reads {"value": 120, "unit": "mmHg"}
